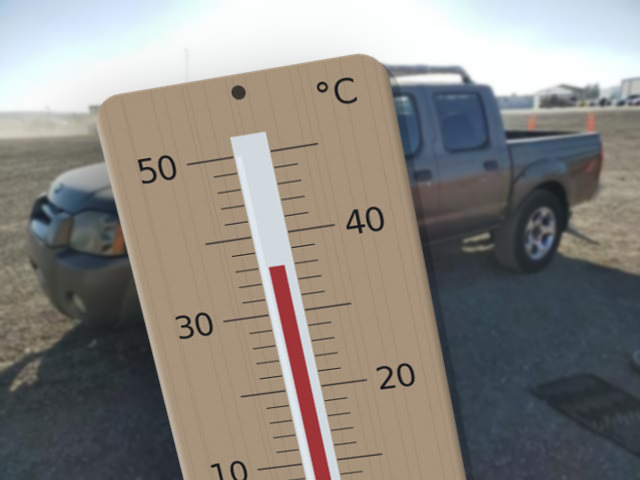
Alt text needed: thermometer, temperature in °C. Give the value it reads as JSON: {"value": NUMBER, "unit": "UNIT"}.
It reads {"value": 36, "unit": "°C"}
